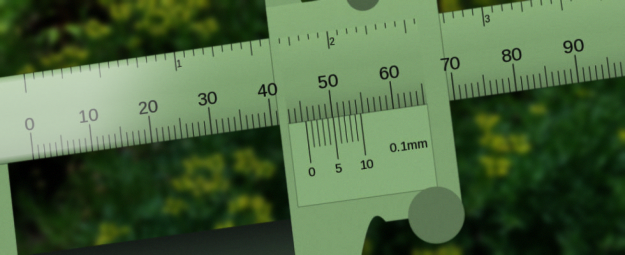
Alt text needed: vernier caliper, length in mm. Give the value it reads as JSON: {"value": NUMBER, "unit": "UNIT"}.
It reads {"value": 45.6, "unit": "mm"}
